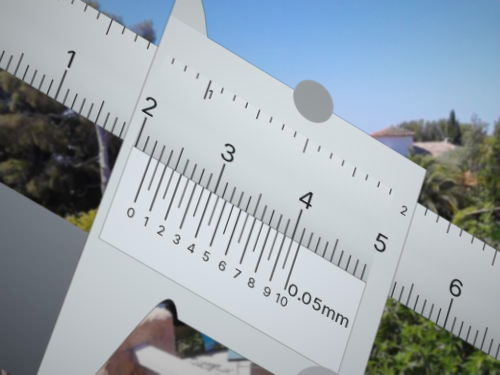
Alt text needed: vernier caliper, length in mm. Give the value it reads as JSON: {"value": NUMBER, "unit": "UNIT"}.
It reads {"value": 22.0, "unit": "mm"}
